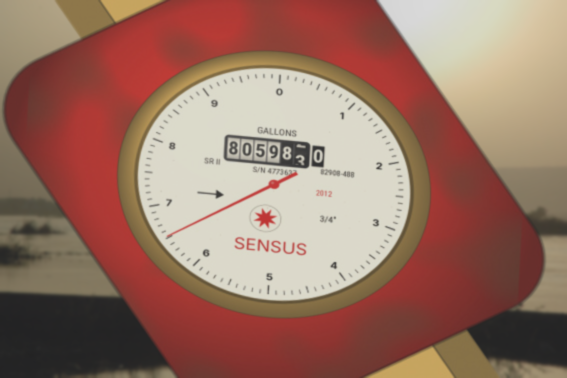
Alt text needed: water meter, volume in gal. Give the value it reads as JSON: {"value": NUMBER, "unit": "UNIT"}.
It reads {"value": 8059826.5, "unit": "gal"}
